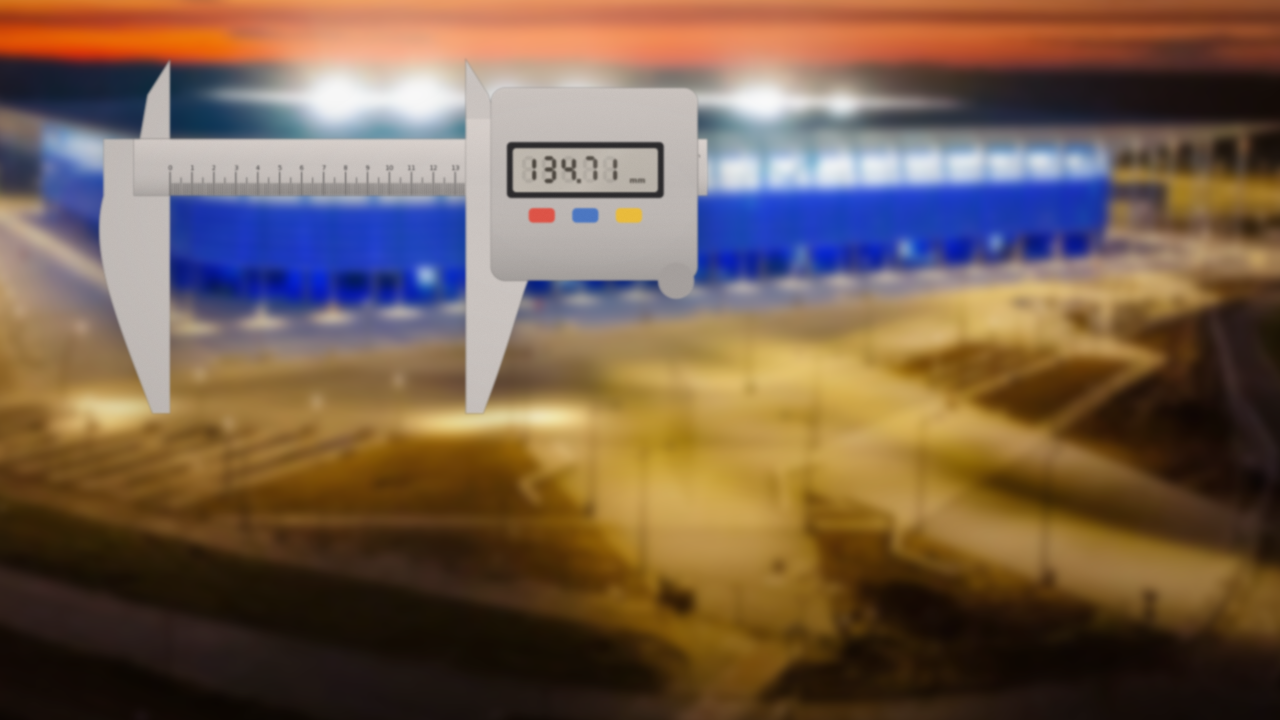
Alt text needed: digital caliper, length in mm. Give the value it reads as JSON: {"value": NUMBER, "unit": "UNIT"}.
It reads {"value": 134.71, "unit": "mm"}
